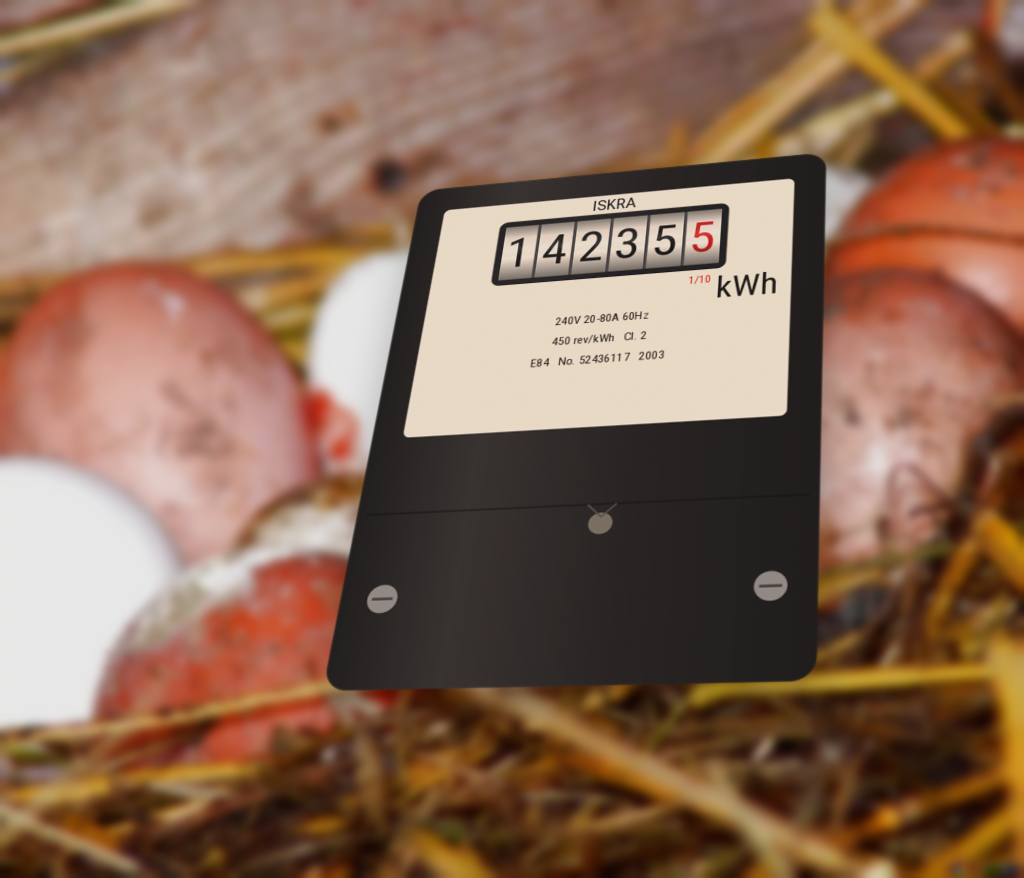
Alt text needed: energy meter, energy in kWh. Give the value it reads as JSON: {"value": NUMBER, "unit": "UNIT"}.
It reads {"value": 14235.5, "unit": "kWh"}
